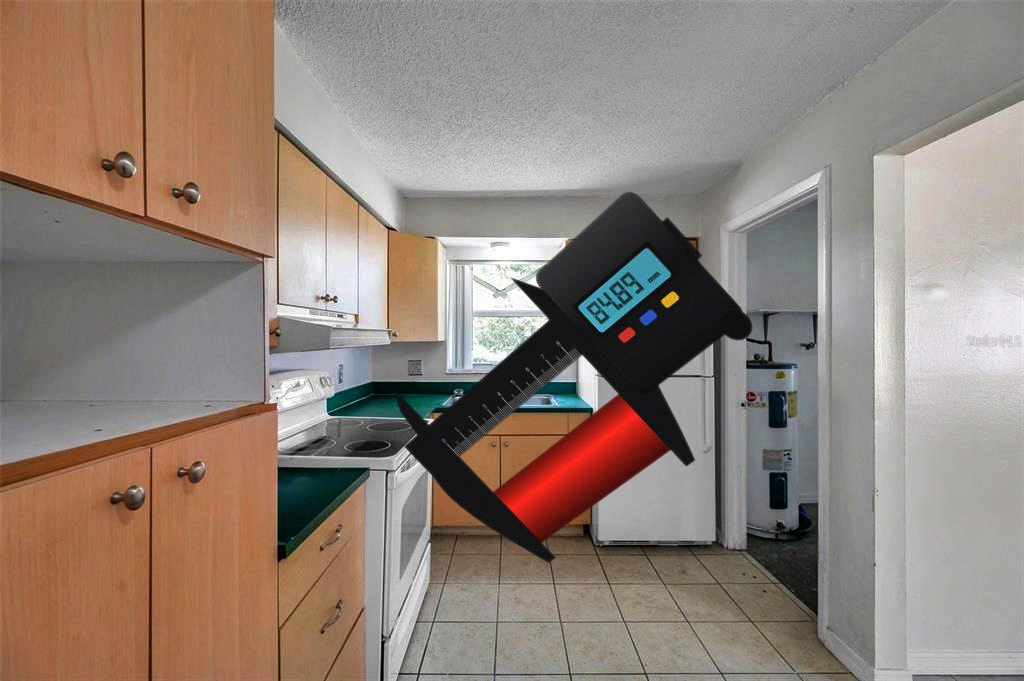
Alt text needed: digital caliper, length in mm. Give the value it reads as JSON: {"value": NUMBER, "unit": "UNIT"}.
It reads {"value": 84.89, "unit": "mm"}
